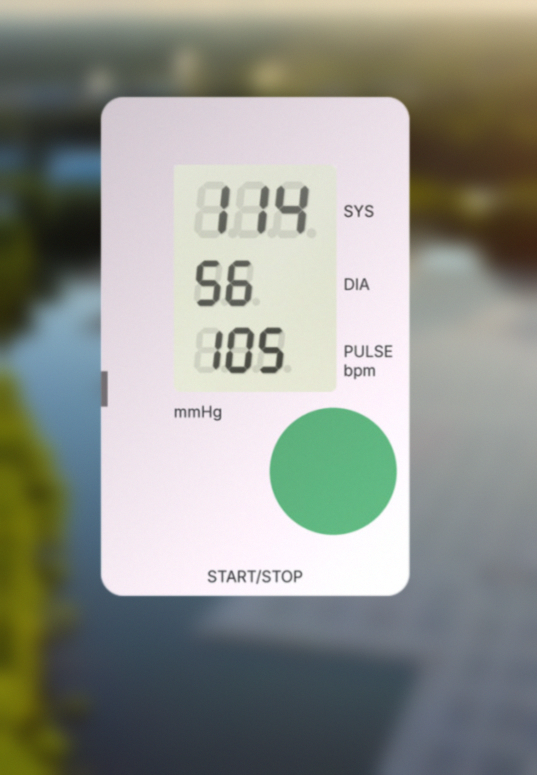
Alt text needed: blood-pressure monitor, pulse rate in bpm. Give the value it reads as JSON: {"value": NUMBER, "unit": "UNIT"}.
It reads {"value": 105, "unit": "bpm"}
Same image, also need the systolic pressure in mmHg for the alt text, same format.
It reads {"value": 114, "unit": "mmHg"}
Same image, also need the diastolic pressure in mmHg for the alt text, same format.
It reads {"value": 56, "unit": "mmHg"}
